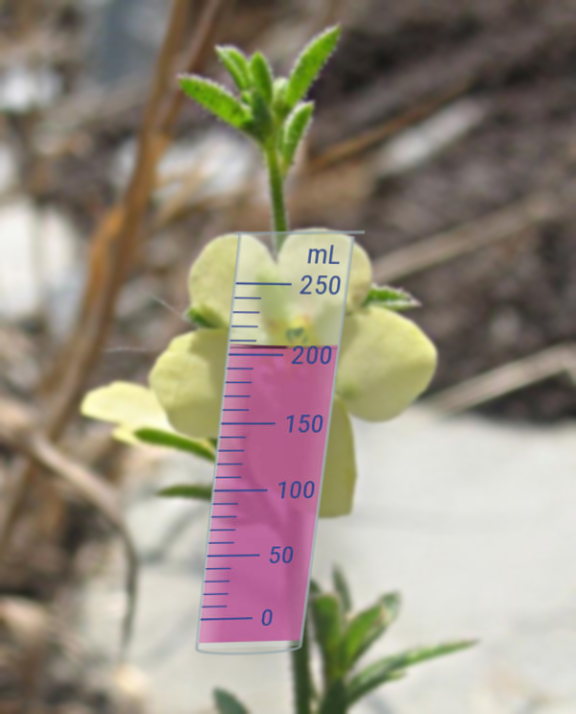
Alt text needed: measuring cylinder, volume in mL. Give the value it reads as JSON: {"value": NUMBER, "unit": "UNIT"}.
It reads {"value": 205, "unit": "mL"}
